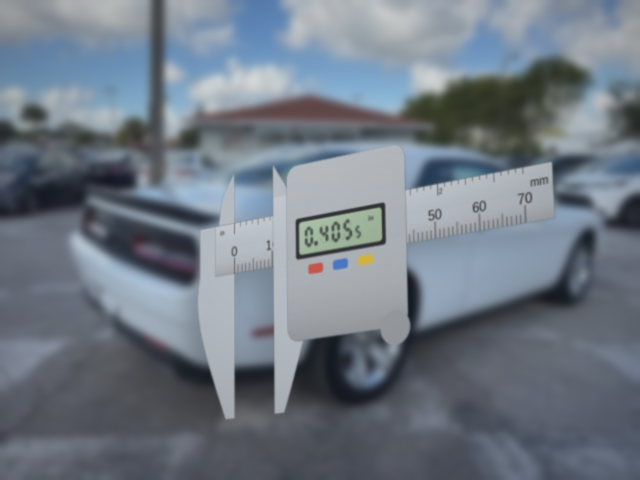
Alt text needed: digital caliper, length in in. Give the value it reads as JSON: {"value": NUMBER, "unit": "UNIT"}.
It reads {"value": 0.4055, "unit": "in"}
